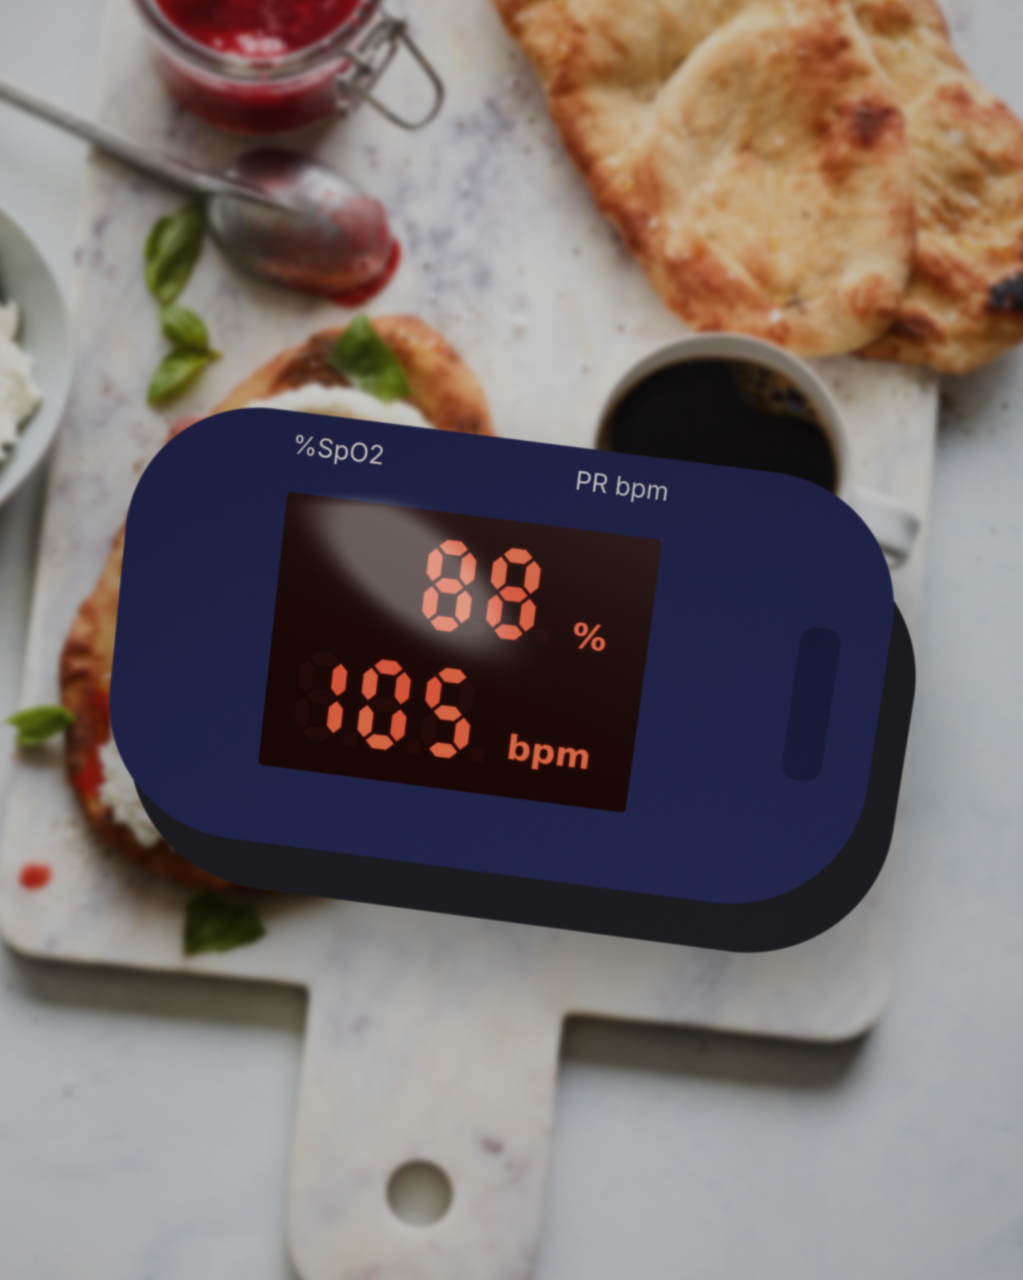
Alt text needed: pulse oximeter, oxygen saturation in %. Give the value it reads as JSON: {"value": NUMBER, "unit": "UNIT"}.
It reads {"value": 88, "unit": "%"}
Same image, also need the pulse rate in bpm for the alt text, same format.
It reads {"value": 105, "unit": "bpm"}
